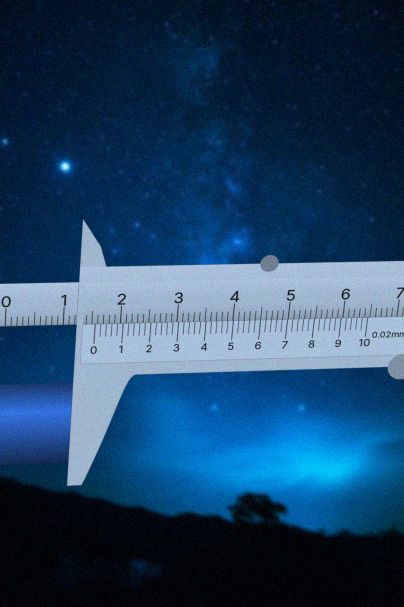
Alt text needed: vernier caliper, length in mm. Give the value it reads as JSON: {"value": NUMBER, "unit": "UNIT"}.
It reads {"value": 15.6, "unit": "mm"}
